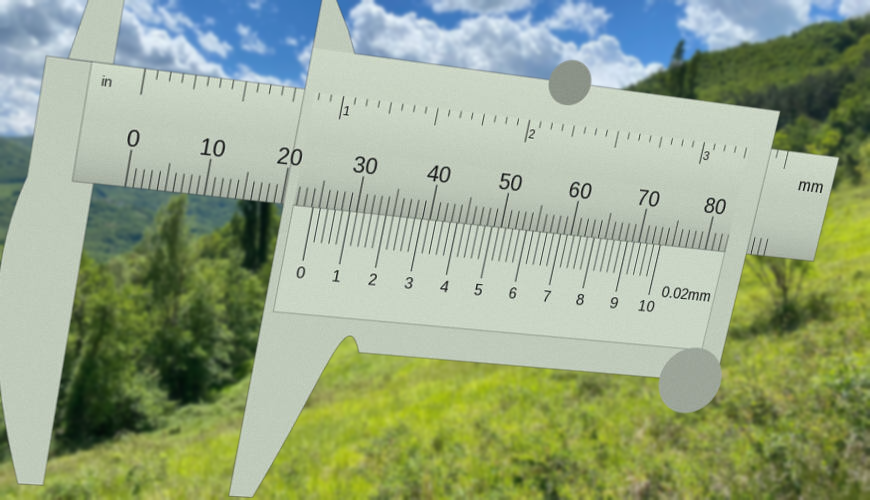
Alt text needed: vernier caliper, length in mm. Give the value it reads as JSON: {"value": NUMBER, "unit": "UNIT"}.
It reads {"value": 24.2, "unit": "mm"}
